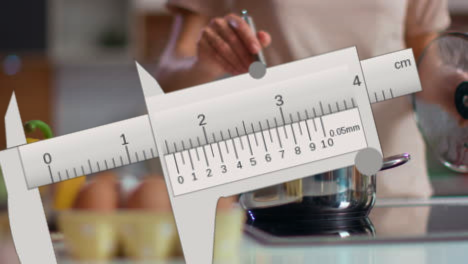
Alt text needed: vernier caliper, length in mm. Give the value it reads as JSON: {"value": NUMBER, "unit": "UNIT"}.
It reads {"value": 15.6, "unit": "mm"}
